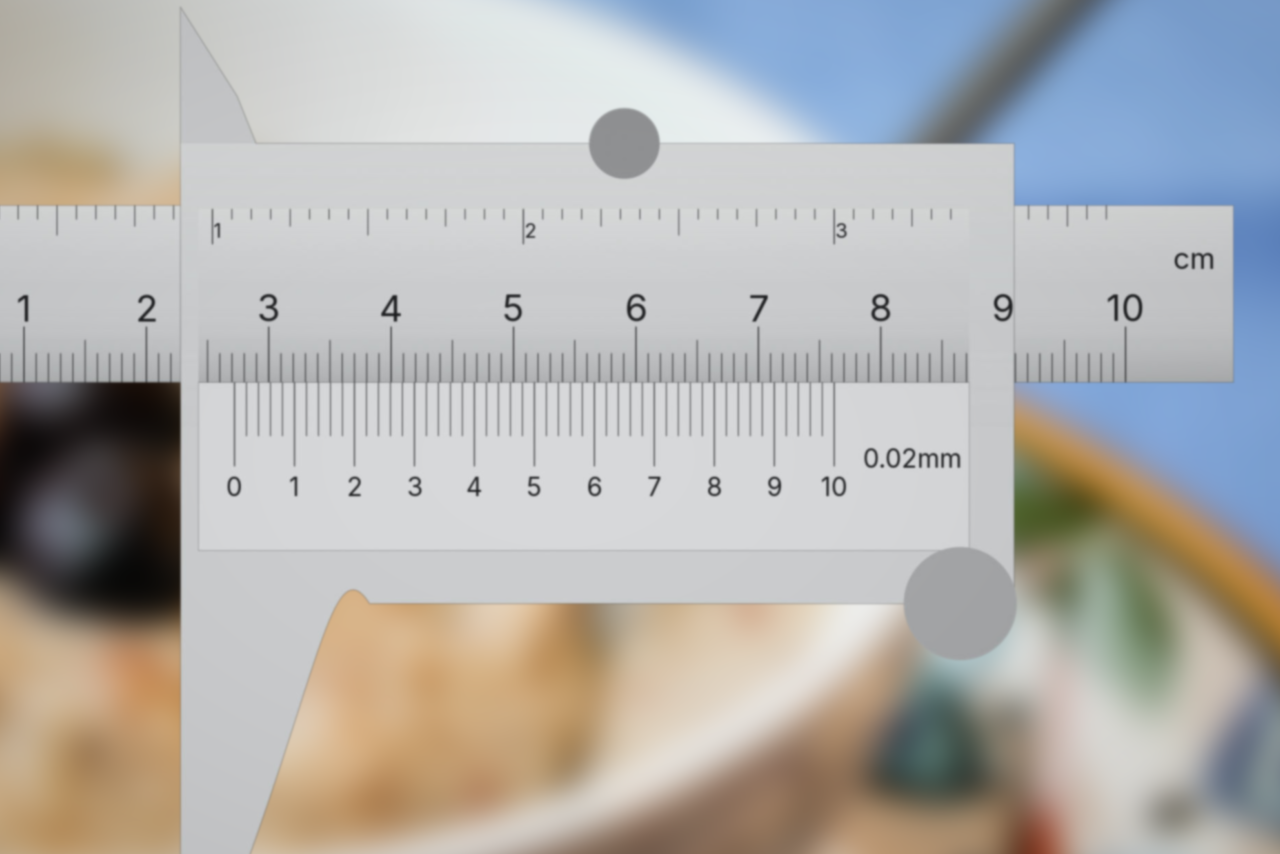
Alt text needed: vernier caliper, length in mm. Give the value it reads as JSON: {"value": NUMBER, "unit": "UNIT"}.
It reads {"value": 27.2, "unit": "mm"}
